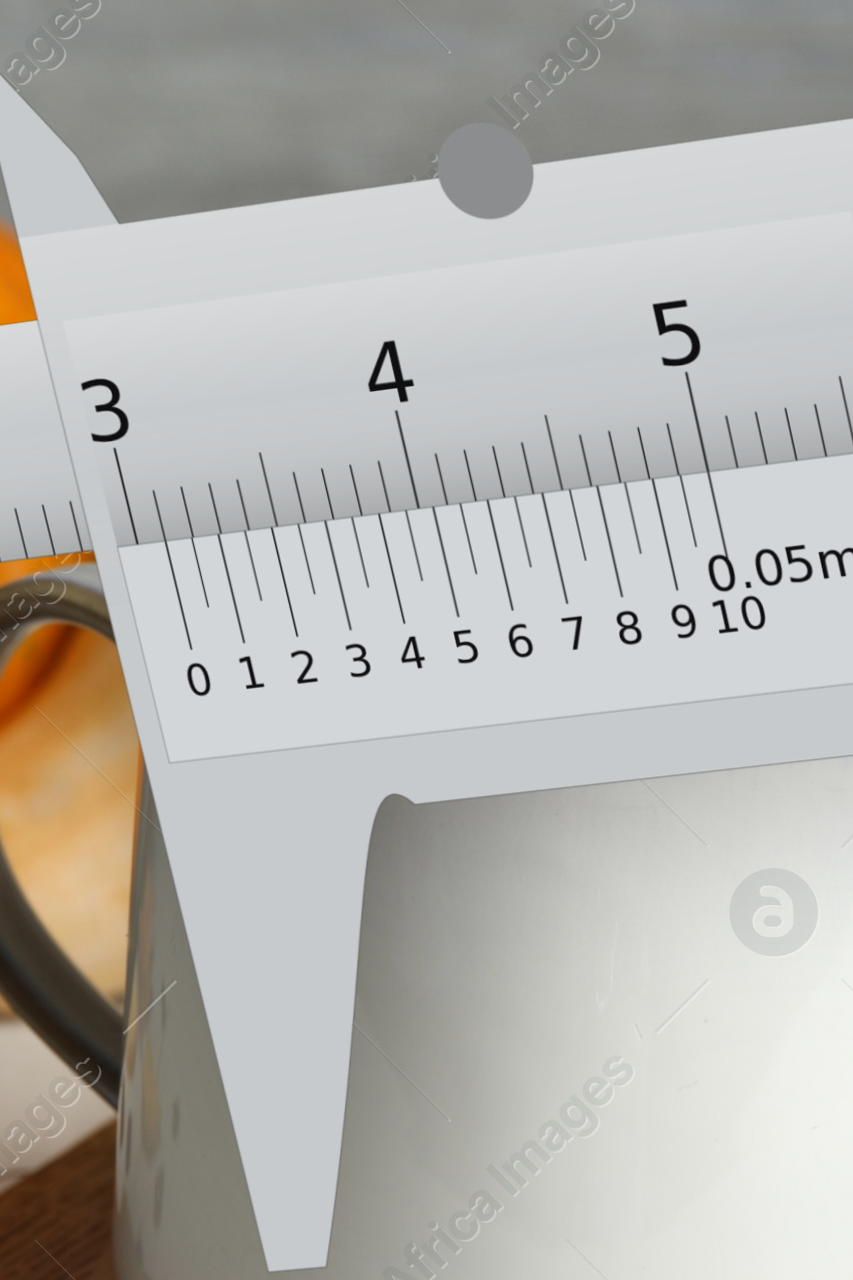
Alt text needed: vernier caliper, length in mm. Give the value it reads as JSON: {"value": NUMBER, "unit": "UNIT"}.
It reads {"value": 31.00, "unit": "mm"}
